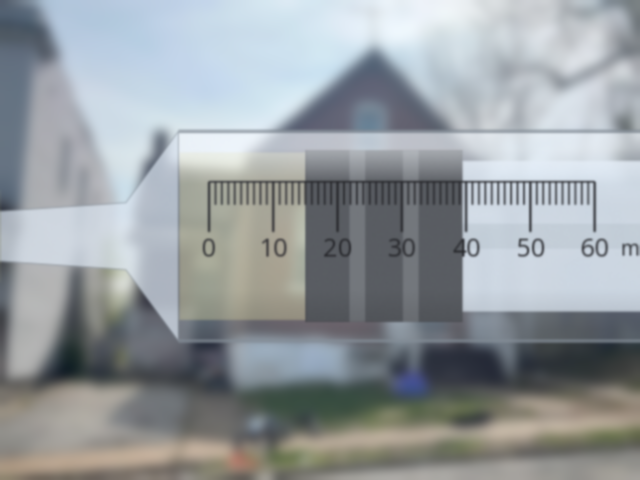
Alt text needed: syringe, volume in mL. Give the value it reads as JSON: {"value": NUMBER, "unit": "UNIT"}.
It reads {"value": 15, "unit": "mL"}
